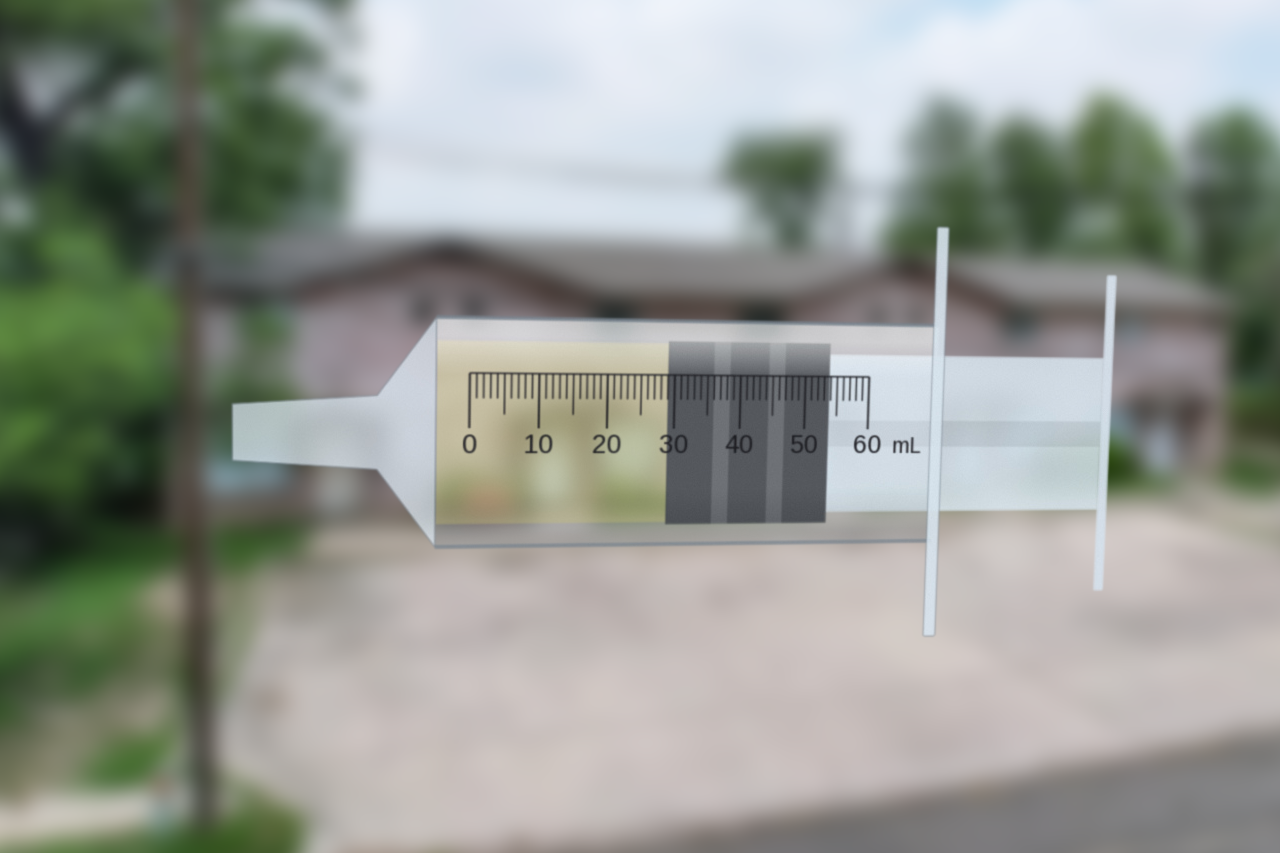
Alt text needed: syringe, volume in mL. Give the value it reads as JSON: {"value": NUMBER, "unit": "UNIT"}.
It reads {"value": 29, "unit": "mL"}
